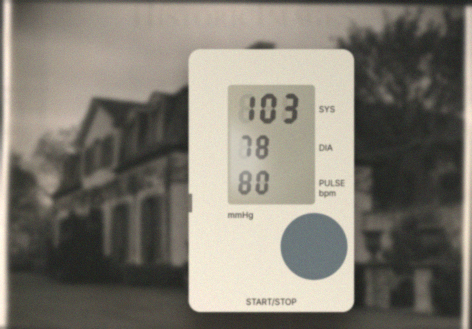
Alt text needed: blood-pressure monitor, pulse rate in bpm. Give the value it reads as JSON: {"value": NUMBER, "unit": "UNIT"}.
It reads {"value": 80, "unit": "bpm"}
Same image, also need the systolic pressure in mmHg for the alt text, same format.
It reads {"value": 103, "unit": "mmHg"}
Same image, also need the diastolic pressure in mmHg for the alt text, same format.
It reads {"value": 78, "unit": "mmHg"}
